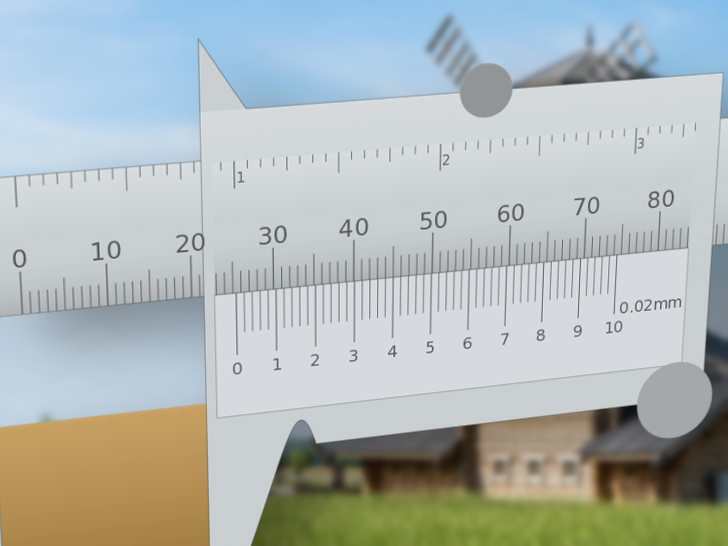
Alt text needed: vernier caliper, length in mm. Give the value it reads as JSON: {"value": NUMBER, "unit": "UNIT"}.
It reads {"value": 25.4, "unit": "mm"}
